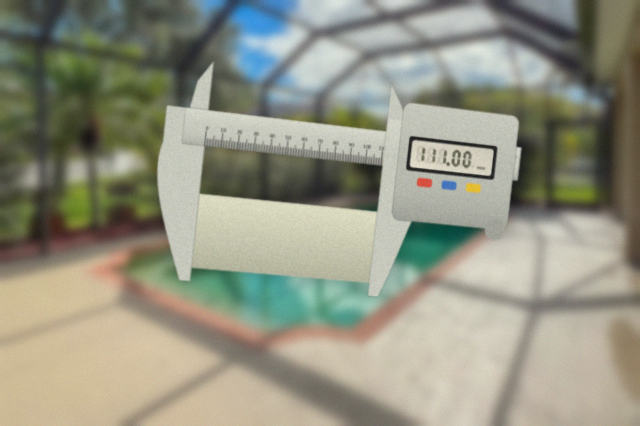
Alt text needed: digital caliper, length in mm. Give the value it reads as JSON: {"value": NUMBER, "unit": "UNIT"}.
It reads {"value": 111.00, "unit": "mm"}
